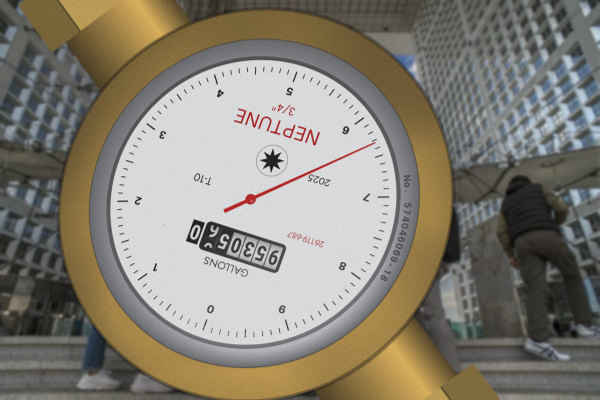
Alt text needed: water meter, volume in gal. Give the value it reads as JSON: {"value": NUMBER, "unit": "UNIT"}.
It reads {"value": 9530556.3, "unit": "gal"}
